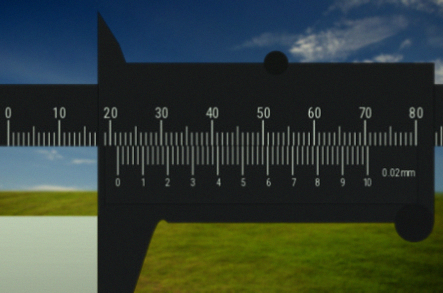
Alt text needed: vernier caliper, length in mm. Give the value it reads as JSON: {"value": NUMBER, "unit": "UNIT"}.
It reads {"value": 21.5, "unit": "mm"}
